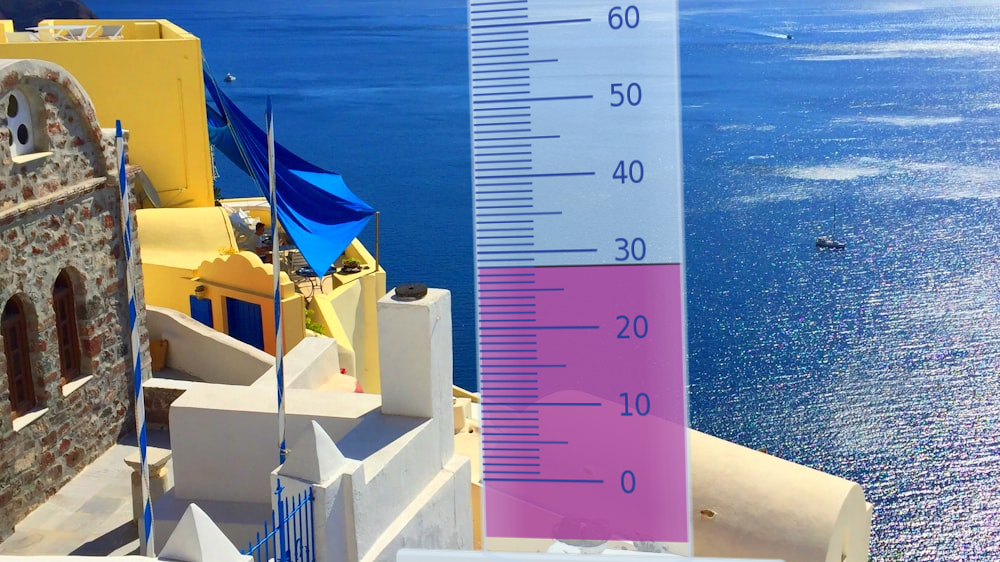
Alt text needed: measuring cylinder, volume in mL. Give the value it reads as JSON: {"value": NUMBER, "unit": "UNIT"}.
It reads {"value": 28, "unit": "mL"}
